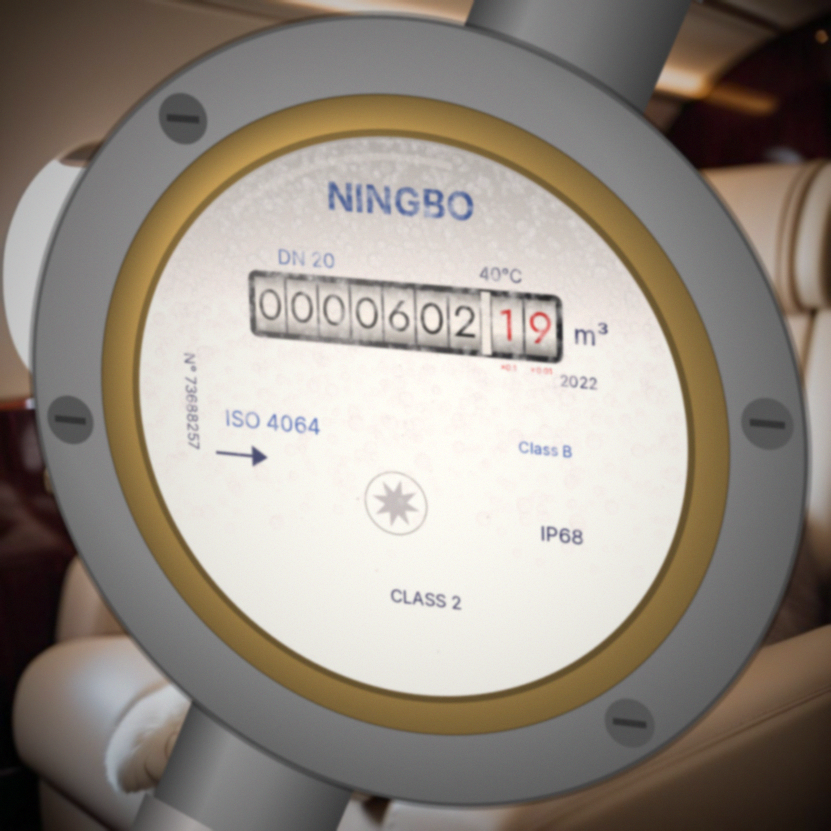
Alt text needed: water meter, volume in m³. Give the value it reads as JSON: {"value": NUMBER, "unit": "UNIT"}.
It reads {"value": 602.19, "unit": "m³"}
